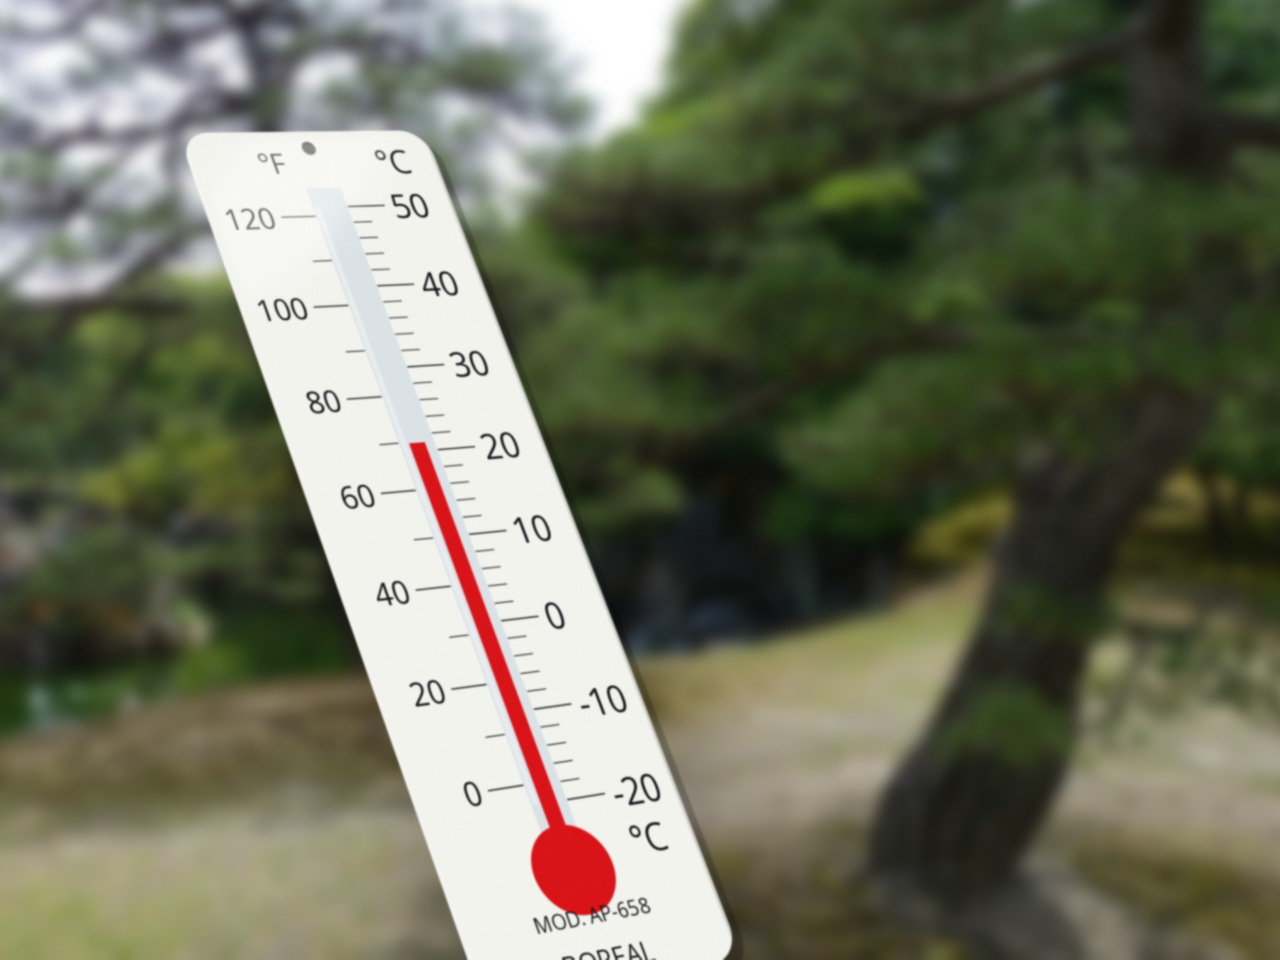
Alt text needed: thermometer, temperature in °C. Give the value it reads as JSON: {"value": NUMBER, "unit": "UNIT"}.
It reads {"value": 21, "unit": "°C"}
